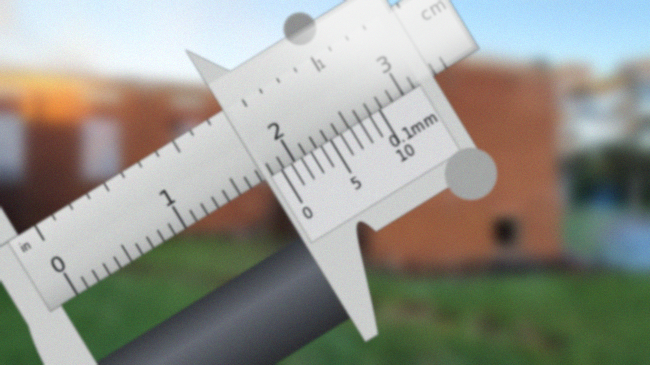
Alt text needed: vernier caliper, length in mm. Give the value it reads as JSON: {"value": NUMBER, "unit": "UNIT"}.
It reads {"value": 18.8, "unit": "mm"}
